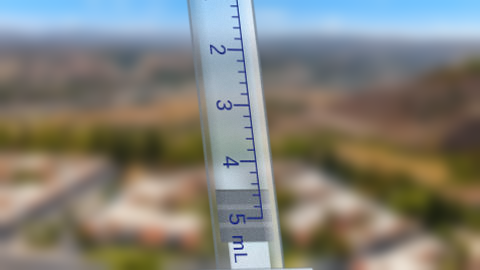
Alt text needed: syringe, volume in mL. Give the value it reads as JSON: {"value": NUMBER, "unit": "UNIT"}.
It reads {"value": 4.5, "unit": "mL"}
